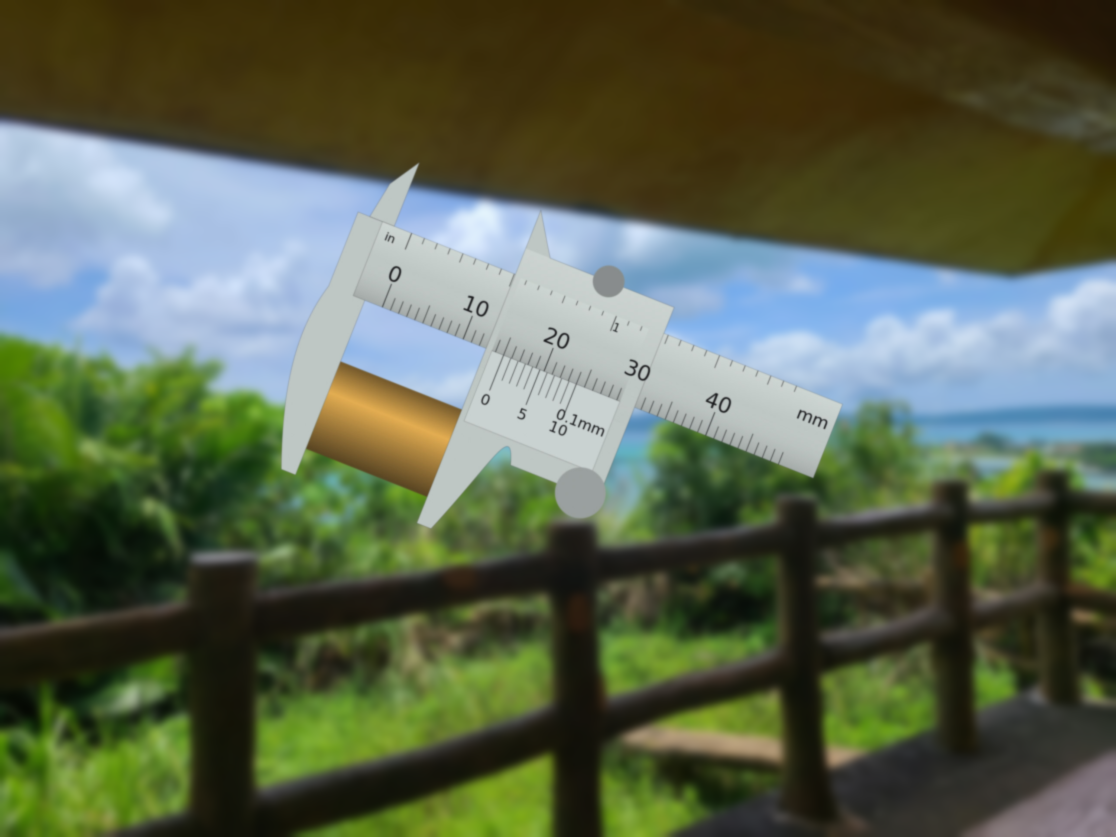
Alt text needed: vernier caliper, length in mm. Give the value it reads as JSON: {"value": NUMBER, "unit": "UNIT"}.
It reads {"value": 15.0, "unit": "mm"}
